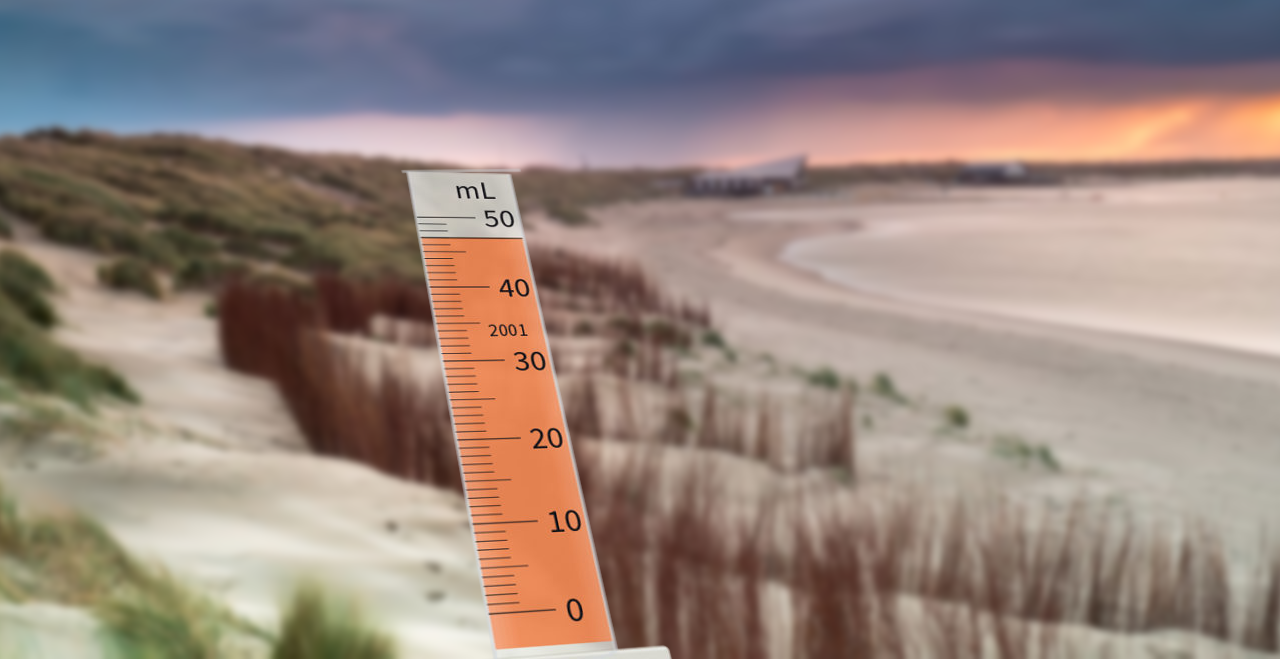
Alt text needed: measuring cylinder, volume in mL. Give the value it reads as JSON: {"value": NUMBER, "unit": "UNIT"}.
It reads {"value": 47, "unit": "mL"}
